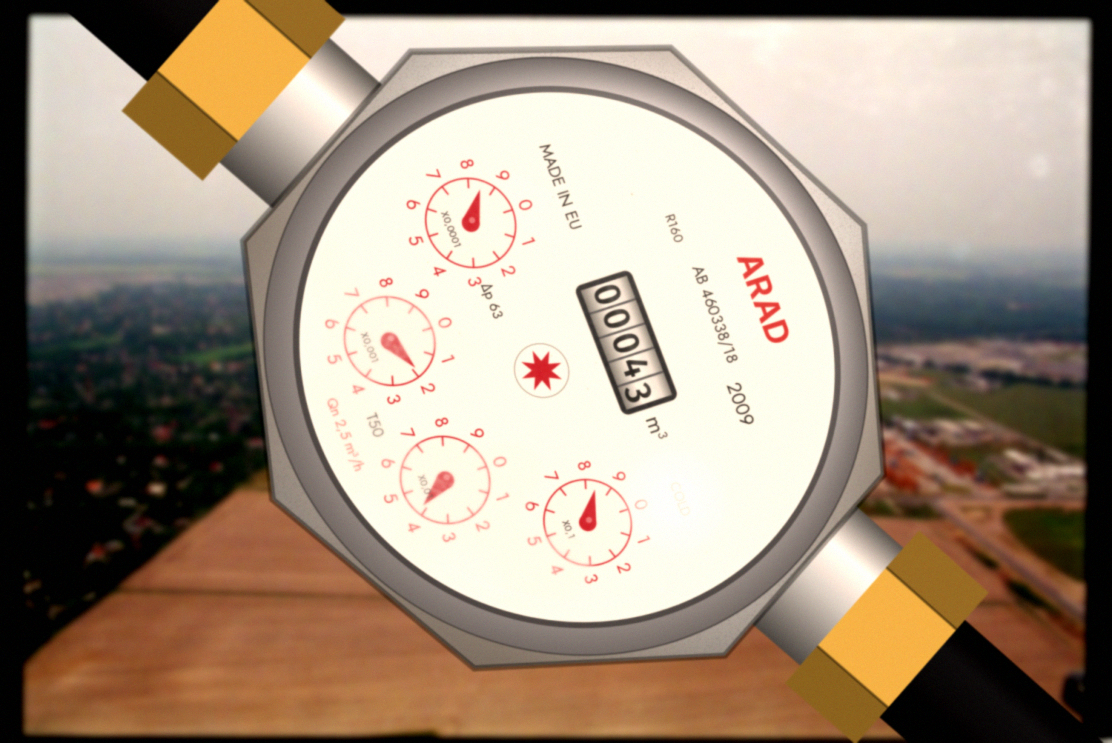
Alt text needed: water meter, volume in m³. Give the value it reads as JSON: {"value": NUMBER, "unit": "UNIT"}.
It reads {"value": 42.8418, "unit": "m³"}
